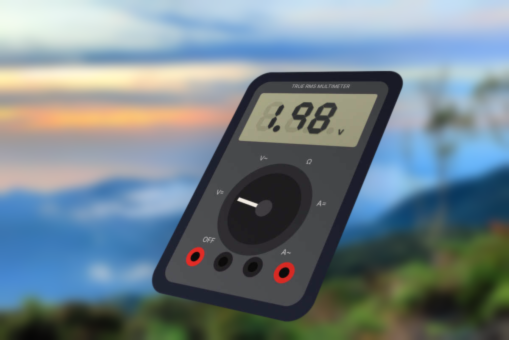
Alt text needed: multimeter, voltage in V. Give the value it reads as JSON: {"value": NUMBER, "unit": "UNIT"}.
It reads {"value": 1.98, "unit": "V"}
